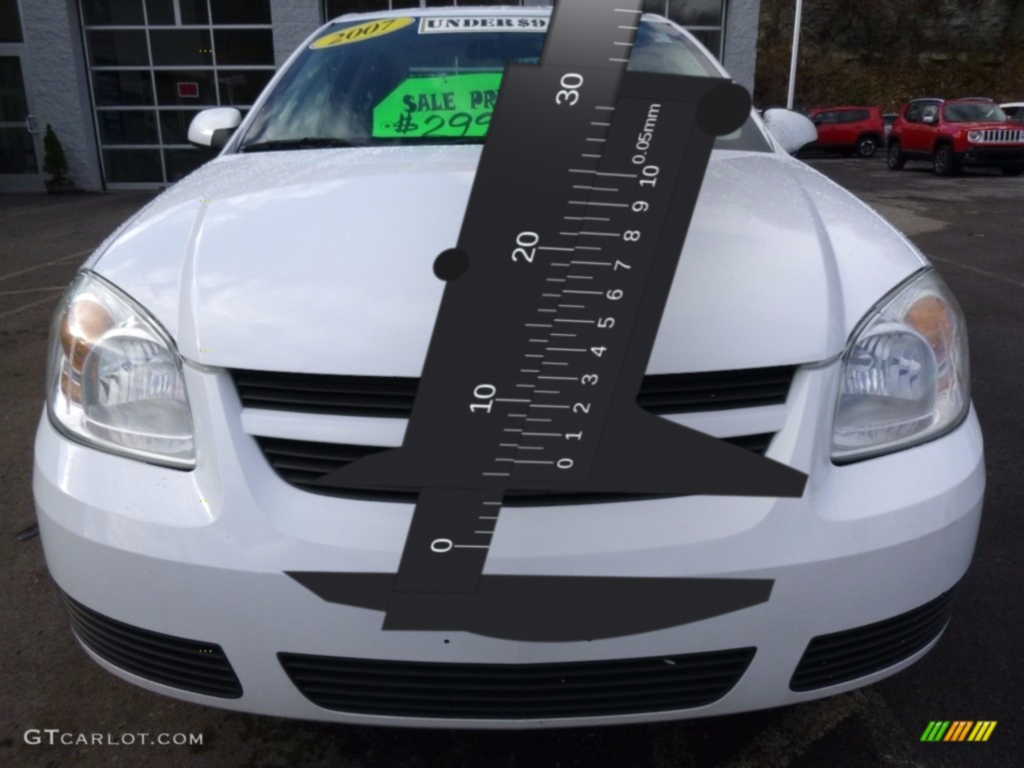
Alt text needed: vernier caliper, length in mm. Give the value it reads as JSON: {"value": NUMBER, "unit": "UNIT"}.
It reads {"value": 5.9, "unit": "mm"}
